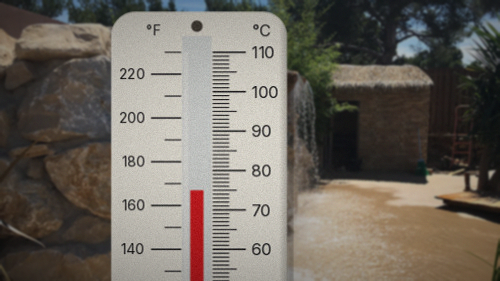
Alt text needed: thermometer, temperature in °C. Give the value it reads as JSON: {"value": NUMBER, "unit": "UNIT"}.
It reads {"value": 75, "unit": "°C"}
